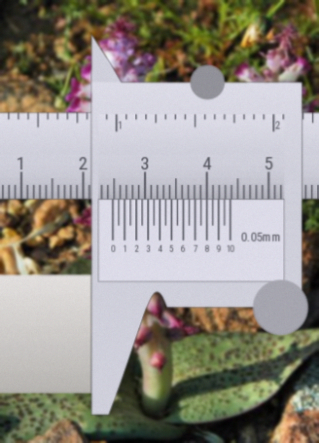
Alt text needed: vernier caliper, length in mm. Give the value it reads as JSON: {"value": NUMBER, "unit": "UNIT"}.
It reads {"value": 24.8, "unit": "mm"}
